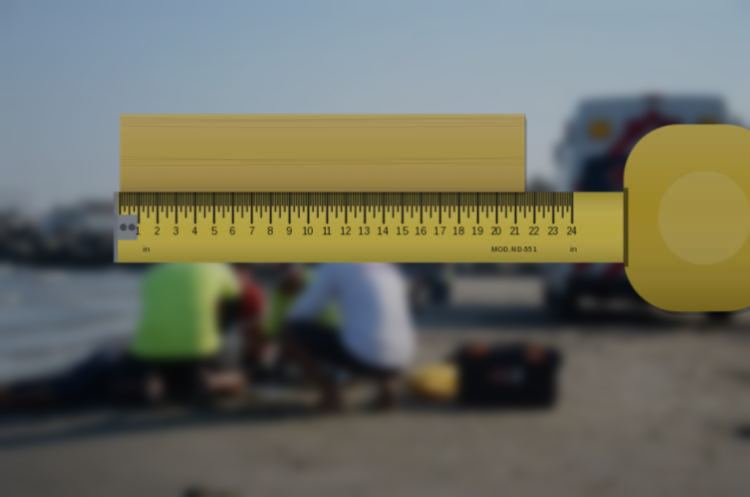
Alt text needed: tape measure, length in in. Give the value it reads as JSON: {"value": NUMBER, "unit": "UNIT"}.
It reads {"value": 21.5, "unit": "in"}
